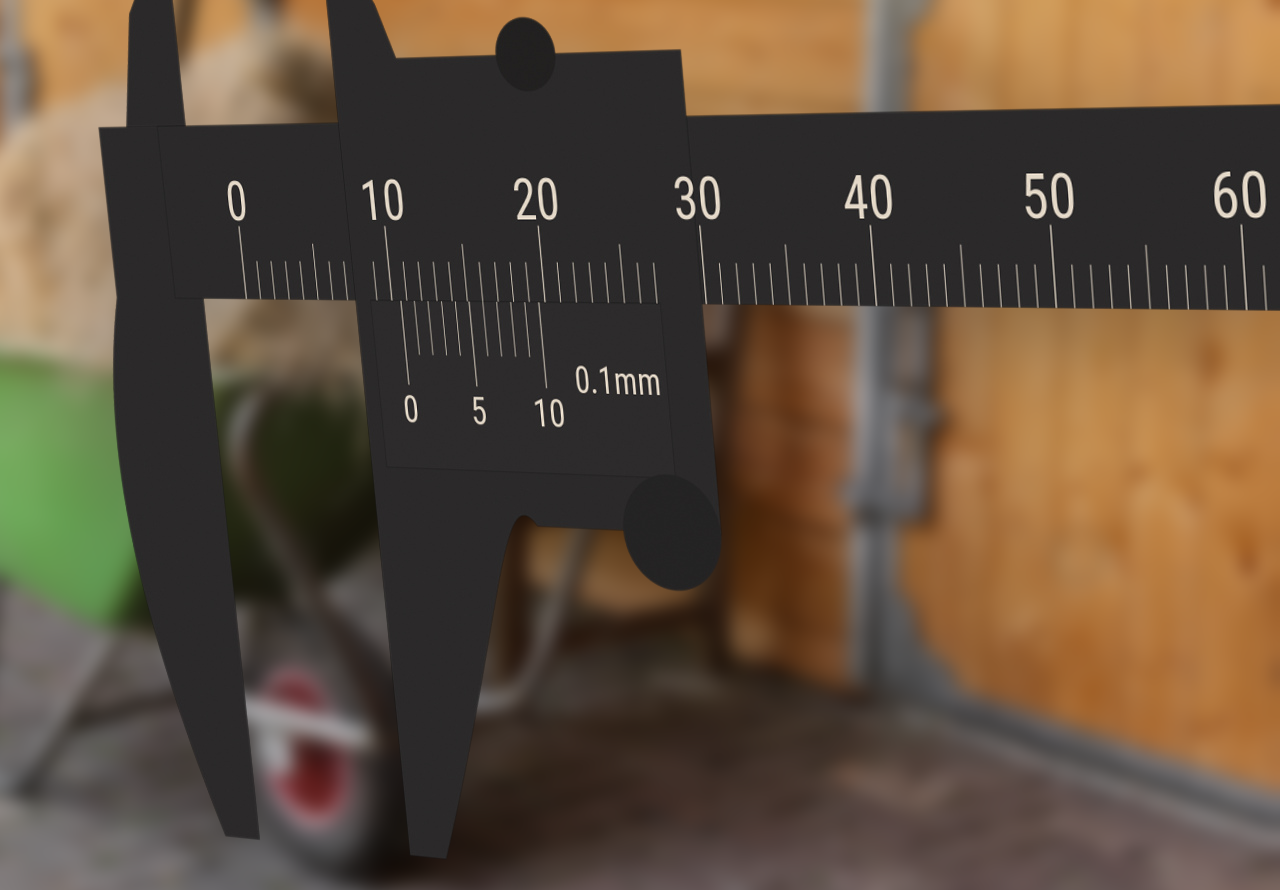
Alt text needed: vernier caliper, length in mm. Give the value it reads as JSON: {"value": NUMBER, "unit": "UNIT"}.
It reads {"value": 10.6, "unit": "mm"}
